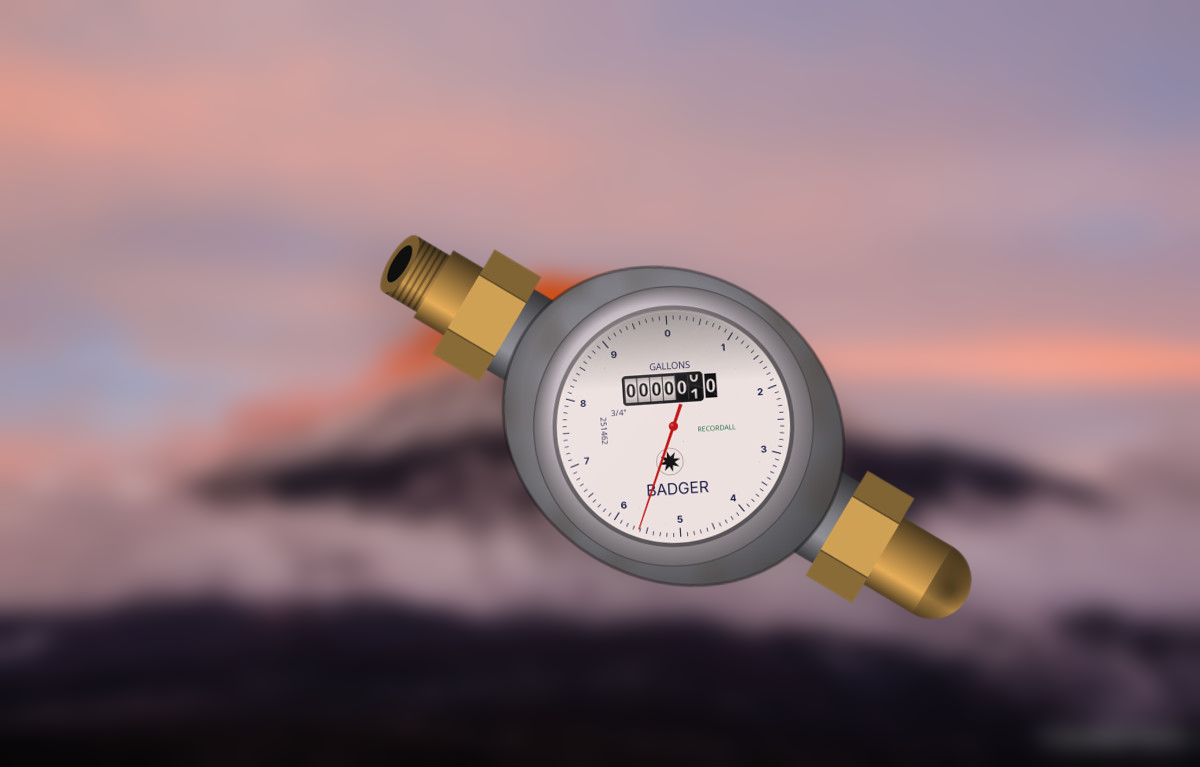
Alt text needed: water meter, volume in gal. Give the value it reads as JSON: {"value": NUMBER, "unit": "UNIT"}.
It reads {"value": 5.6, "unit": "gal"}
